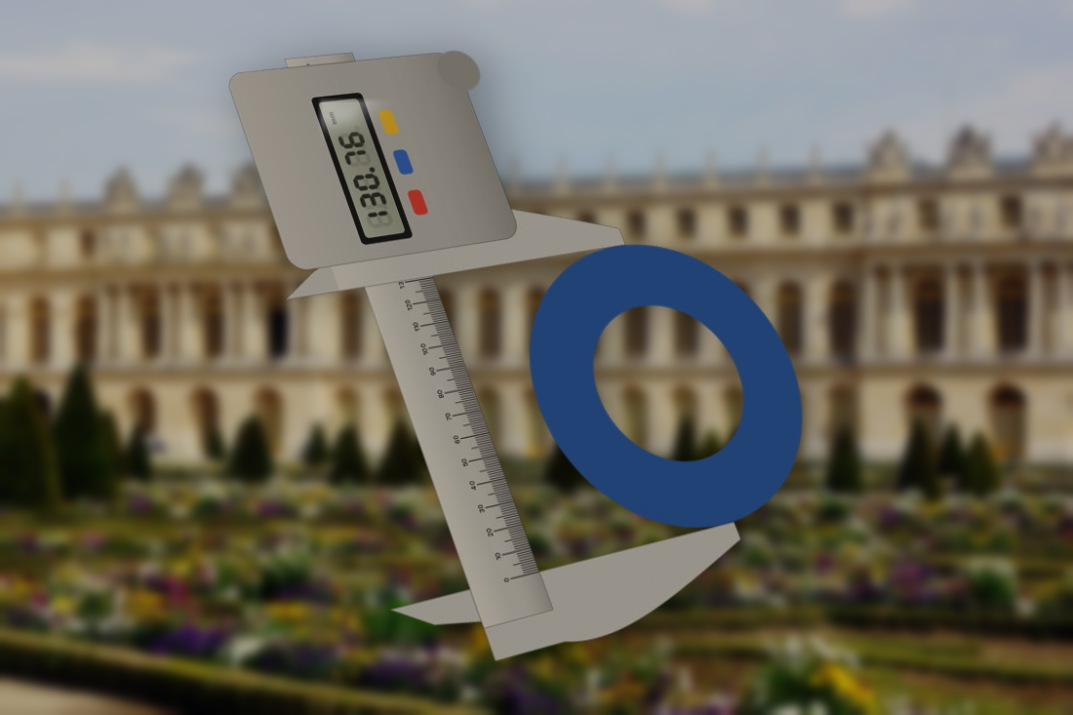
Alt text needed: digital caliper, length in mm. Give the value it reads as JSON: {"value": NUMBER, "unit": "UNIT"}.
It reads {"value": 130.76, "unit": "mm"}
